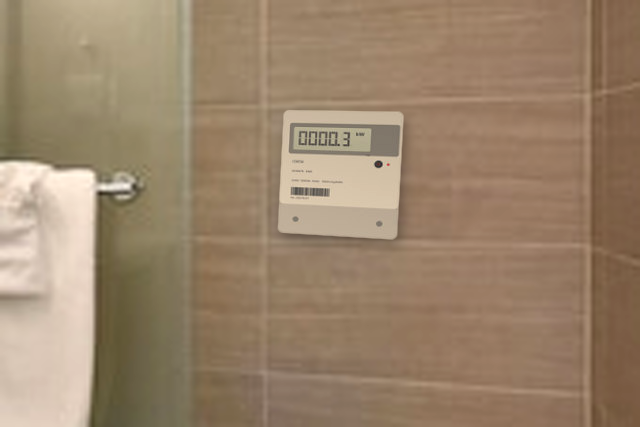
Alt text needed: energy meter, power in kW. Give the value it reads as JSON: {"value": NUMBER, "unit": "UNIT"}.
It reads {"value": 0.3, "unit": "kW"}
